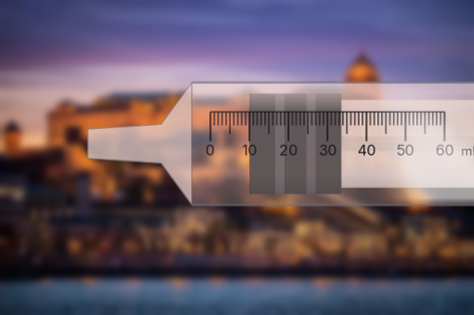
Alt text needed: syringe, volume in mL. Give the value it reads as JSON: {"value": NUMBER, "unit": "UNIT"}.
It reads {"value": 10, "unit": "mL"}
